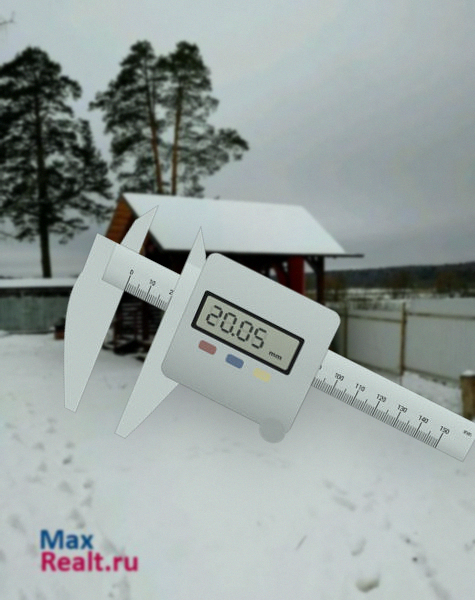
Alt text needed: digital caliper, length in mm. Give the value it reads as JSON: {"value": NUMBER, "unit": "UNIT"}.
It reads {"value": 20.05, "unit": "mm"}
